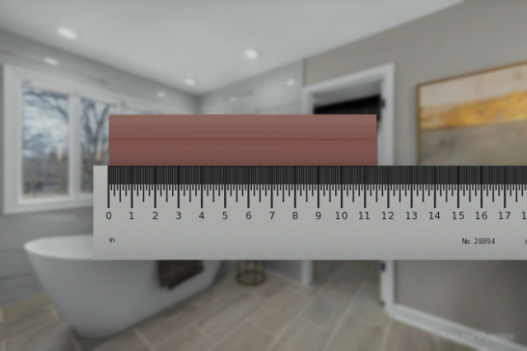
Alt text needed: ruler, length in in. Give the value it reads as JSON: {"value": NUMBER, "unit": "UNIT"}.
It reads {"value": 11.5, "unit": "in"}
